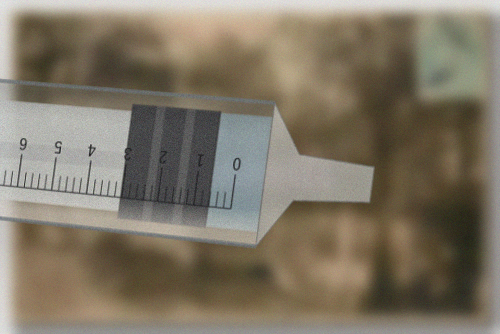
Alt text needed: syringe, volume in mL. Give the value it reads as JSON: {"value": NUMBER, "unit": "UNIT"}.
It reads {"value": 0.6, "unit": "mL"}
